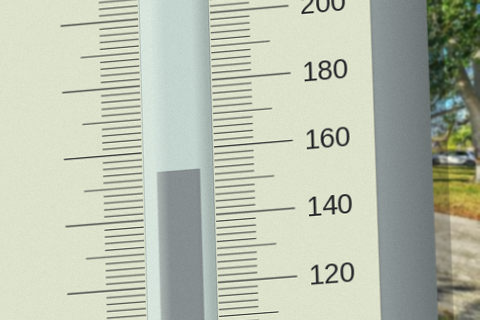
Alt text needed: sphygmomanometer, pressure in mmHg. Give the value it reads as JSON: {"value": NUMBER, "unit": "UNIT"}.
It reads {"value": 154, "unit": "mmHg"}
